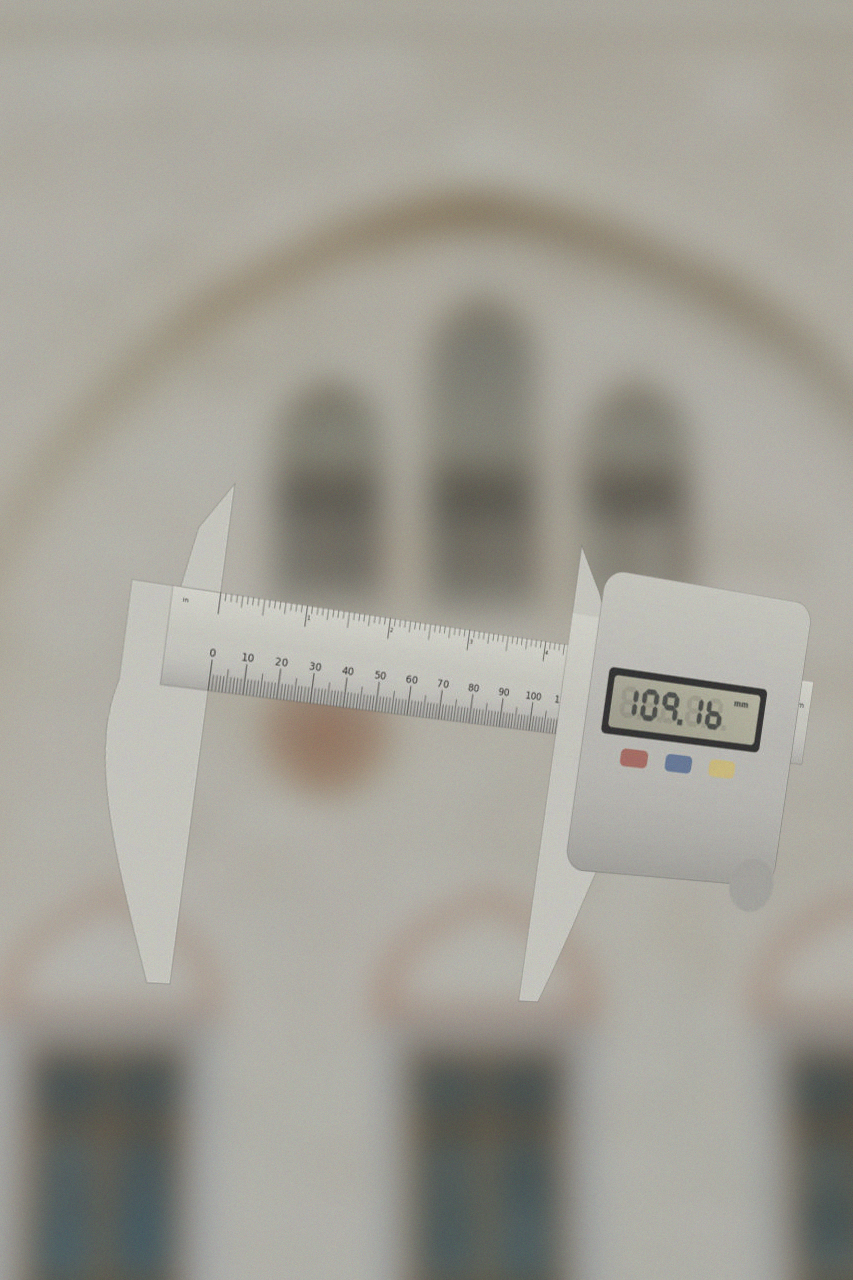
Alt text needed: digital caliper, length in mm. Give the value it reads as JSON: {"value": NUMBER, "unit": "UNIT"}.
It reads {"value": 109.16, "unit": "mm"}
